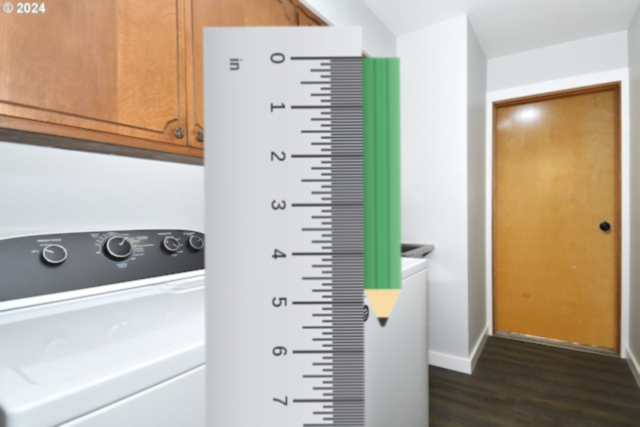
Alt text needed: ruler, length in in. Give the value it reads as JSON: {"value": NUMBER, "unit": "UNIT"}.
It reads {"value": 5.5, "unit": "in"}
